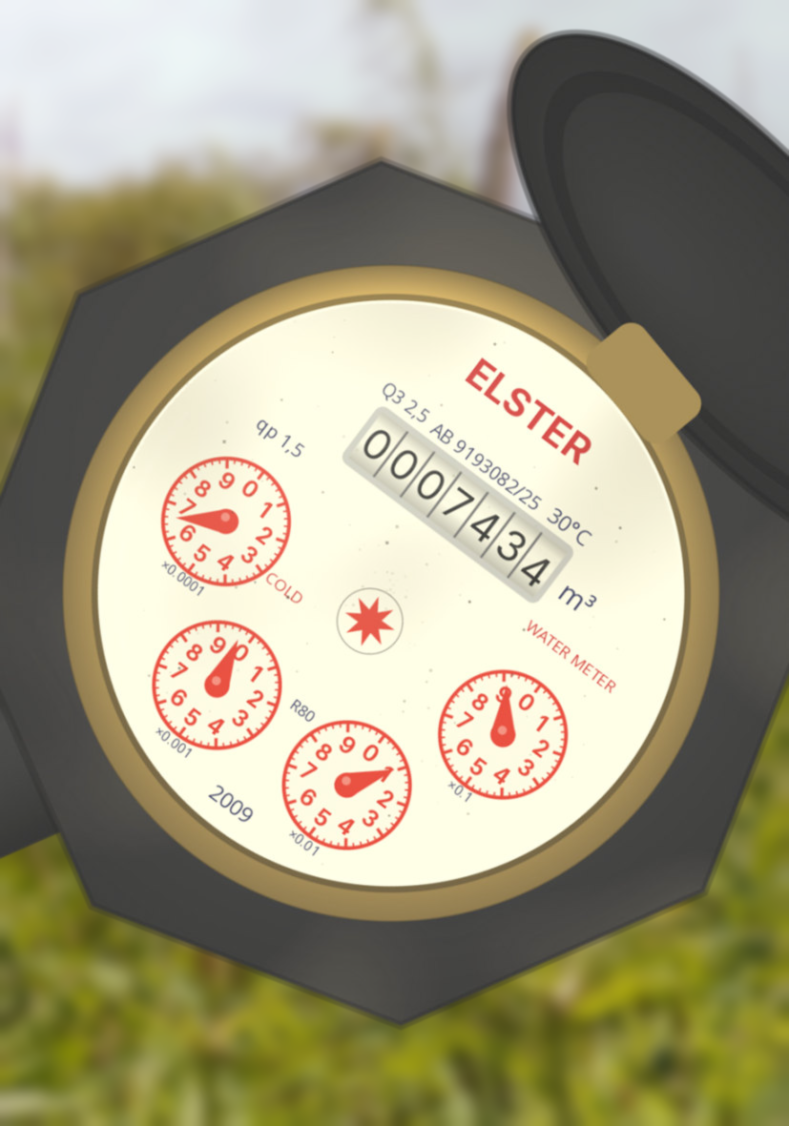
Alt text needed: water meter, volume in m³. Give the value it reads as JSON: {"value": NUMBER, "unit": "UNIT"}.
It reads {"value": 7433.9096, "unit": "m³"}
